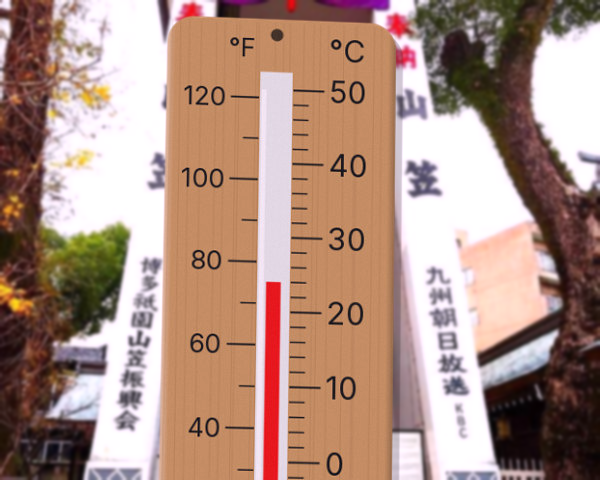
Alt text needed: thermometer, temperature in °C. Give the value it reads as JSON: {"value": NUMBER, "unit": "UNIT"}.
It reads {"value": 24, "unit": "°C"}
